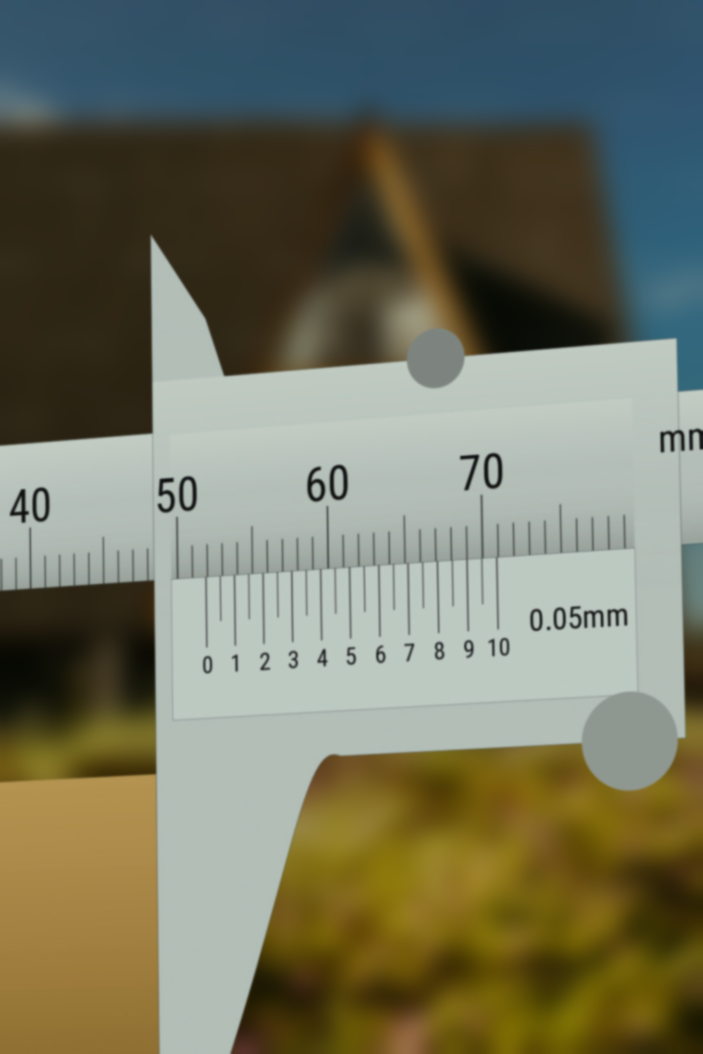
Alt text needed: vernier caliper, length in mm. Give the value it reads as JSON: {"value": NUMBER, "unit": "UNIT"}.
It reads {"value": 51.9, "unit": "mm"}
